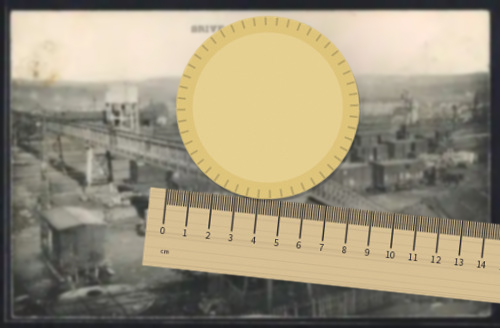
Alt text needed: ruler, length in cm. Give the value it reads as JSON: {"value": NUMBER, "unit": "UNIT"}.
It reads {"value": 8, "unit": "cm"}
